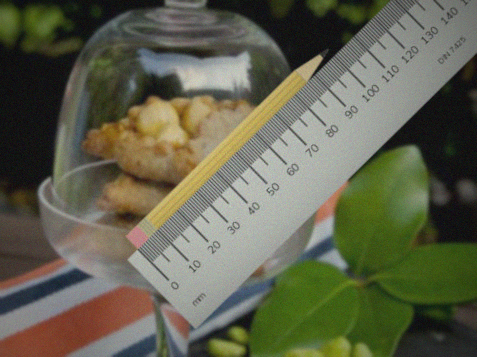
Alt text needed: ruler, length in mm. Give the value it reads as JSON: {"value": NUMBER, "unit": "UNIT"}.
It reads {"value": 100, "unit": "mm"}
